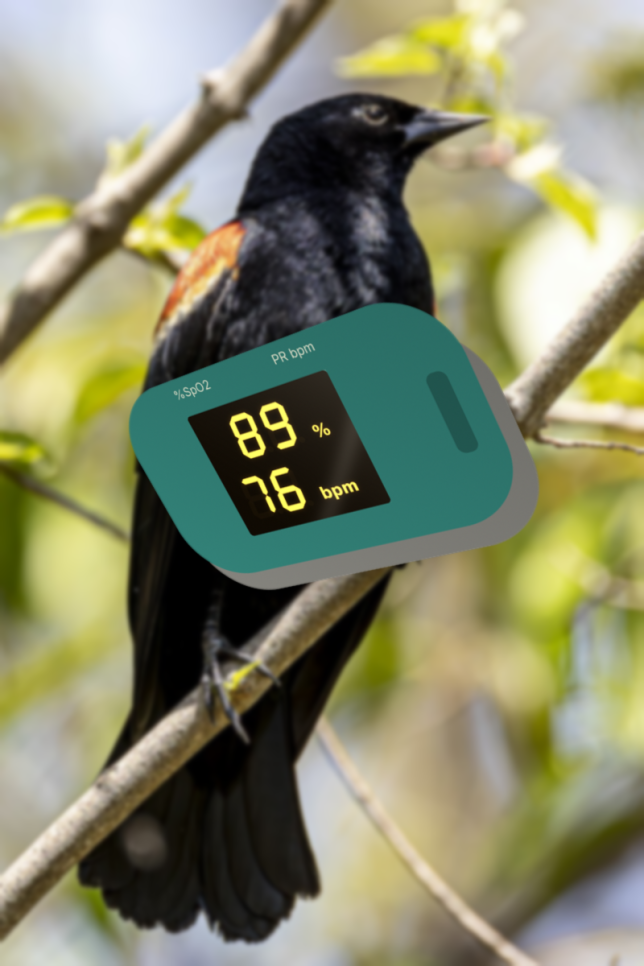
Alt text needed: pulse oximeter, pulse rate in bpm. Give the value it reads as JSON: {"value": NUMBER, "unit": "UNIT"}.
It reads {"value": 76, "unit": "bpm"}
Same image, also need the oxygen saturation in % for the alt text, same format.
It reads {"value": 89, "unit": "%"}
